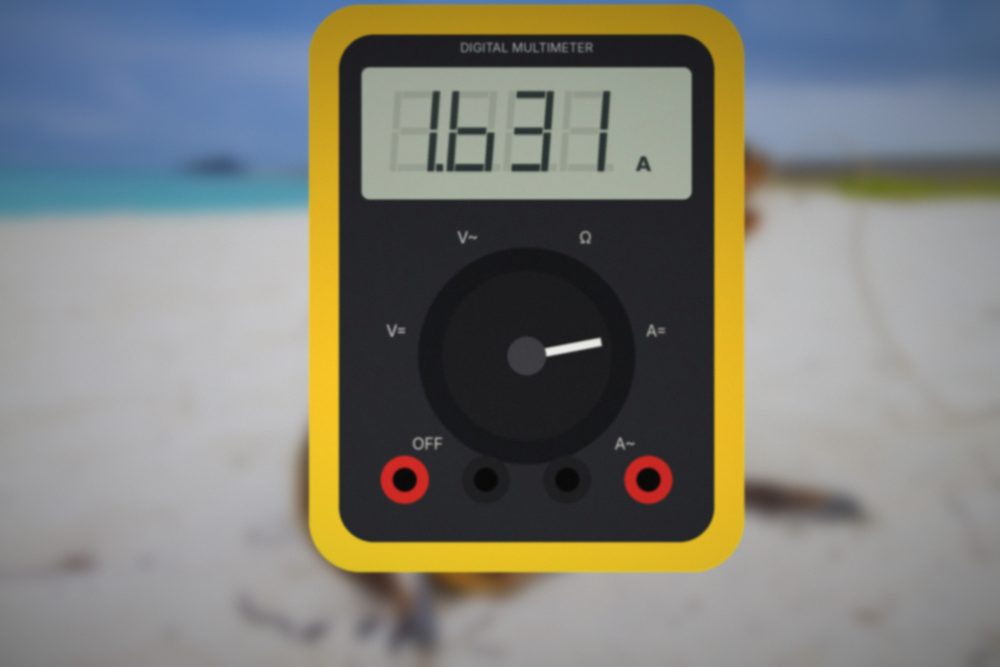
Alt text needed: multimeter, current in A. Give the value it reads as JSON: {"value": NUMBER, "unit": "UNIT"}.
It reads {"value": 1.631, "unit": "A"}
